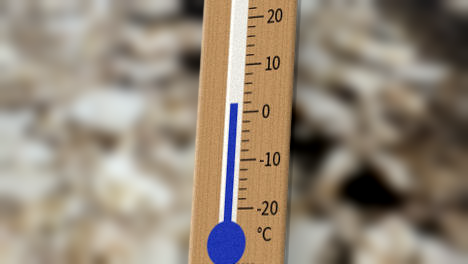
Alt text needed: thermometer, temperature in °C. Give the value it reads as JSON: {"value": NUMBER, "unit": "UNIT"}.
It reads {"value": 2, "unit": "°C"}
